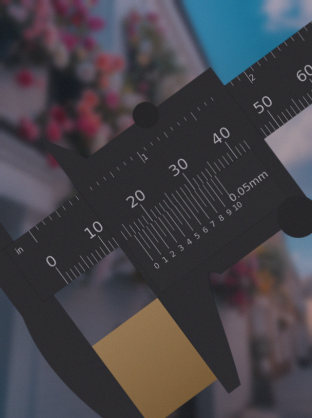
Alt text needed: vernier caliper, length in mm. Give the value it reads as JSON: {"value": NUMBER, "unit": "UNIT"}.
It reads {"value": 15.6, "unit": "mm"}
